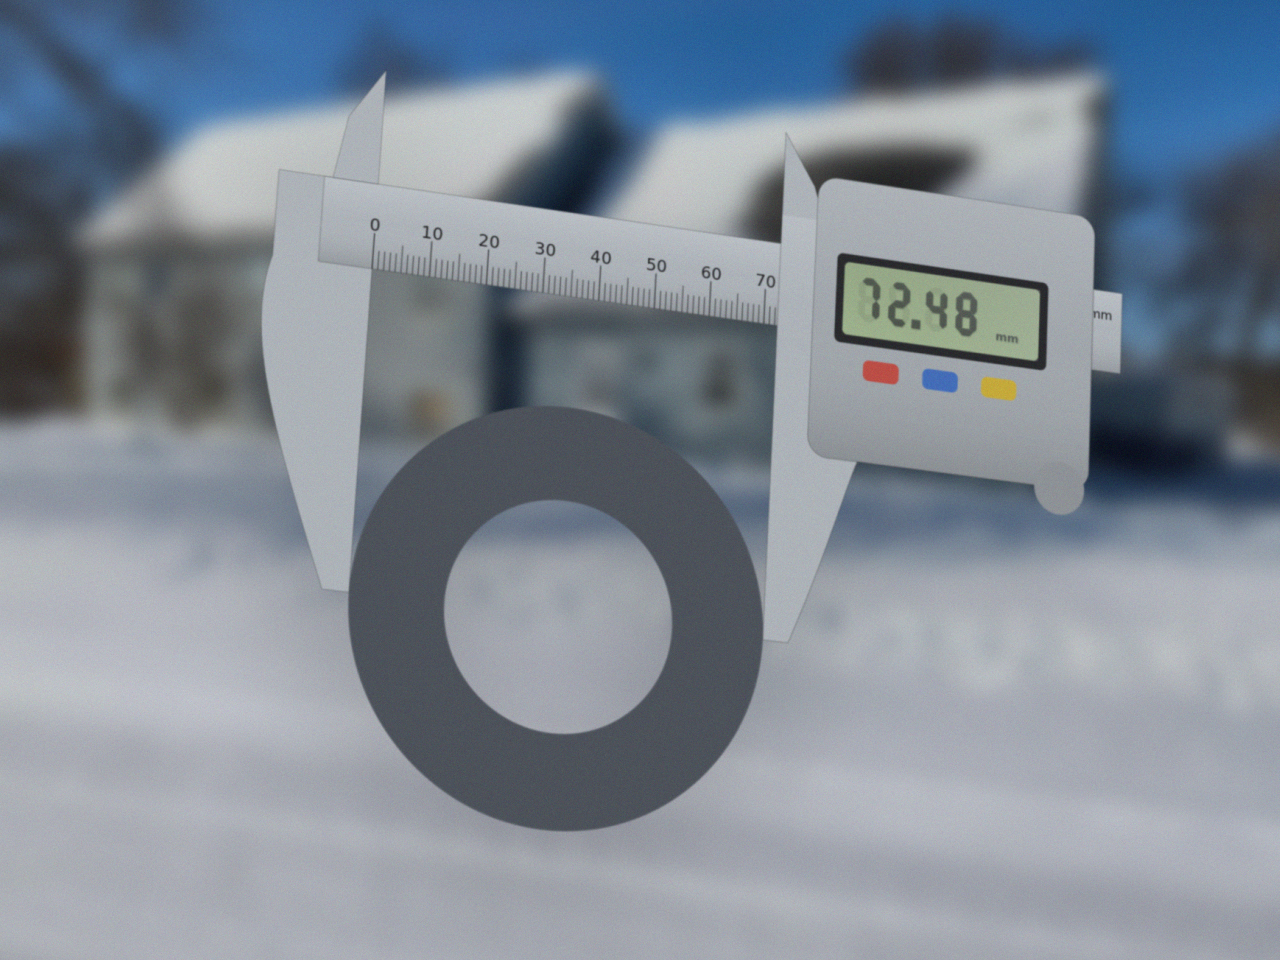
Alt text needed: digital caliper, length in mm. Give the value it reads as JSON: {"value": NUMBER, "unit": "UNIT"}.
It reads {"value": 72.48, "unit": "mm"}
